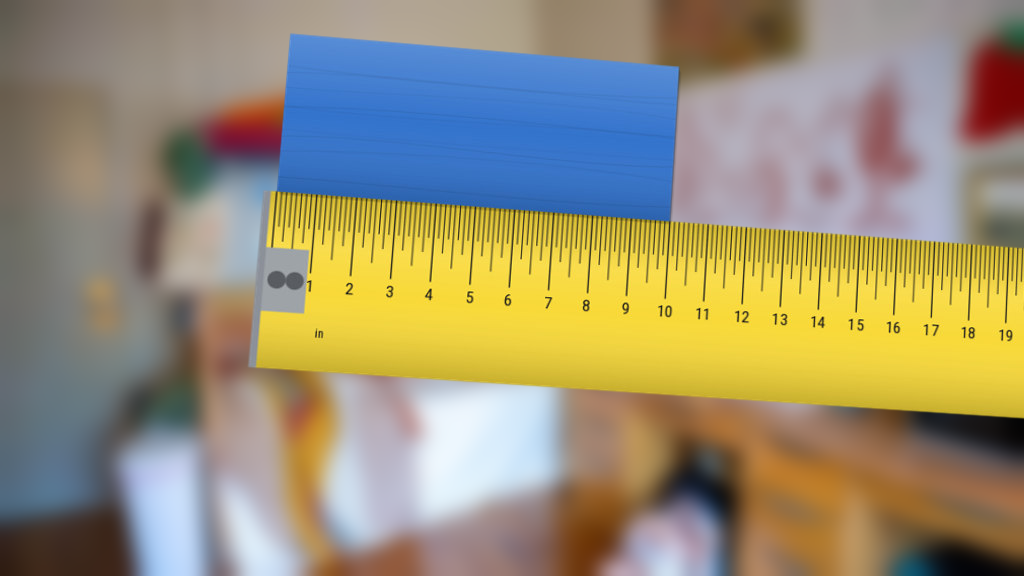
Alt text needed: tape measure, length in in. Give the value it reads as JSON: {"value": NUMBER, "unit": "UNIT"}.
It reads {"value": 10, "unit": "in"}
